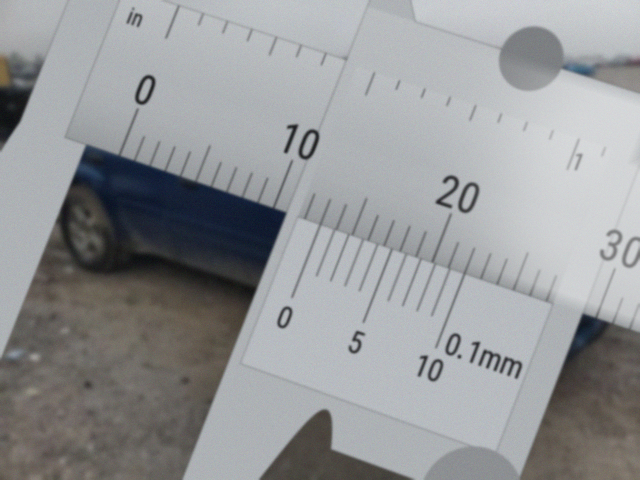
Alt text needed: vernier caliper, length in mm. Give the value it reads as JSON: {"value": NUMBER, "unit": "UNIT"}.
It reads {"value": 13.0, "unit": "mm"}
